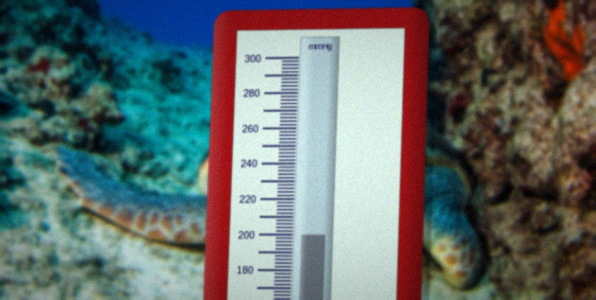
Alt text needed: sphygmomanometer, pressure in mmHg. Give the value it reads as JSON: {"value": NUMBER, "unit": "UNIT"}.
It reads {"value": 200, "unit": "mmHg"}
